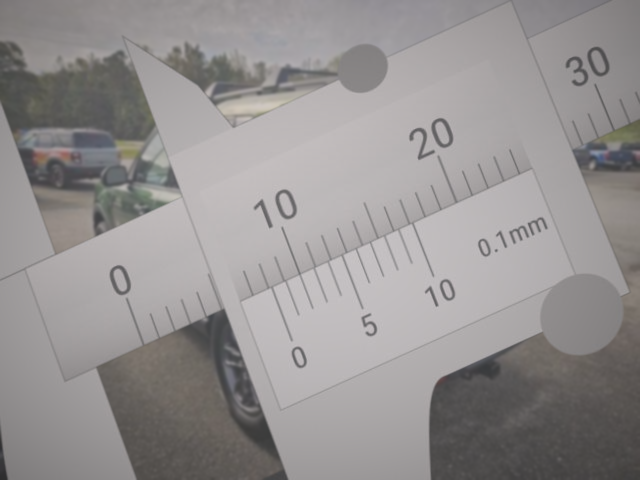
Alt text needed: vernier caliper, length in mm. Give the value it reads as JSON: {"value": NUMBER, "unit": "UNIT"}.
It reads {"value": 8.2, "unit": "mm"}
